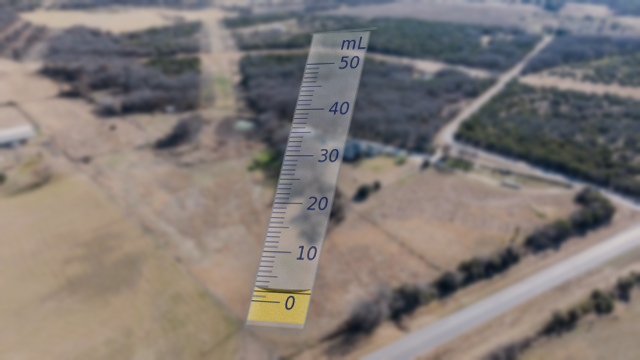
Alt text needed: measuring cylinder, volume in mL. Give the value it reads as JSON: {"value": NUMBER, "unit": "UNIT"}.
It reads {"value": 2, "unit": "mL"}
